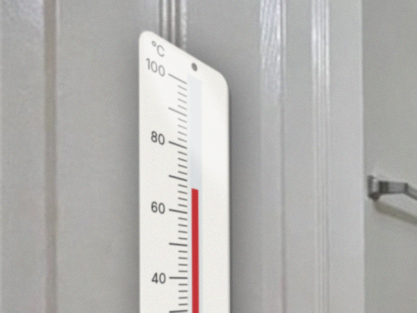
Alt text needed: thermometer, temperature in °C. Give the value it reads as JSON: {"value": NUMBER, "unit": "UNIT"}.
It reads {"value": 68, "unit": "°C"}
